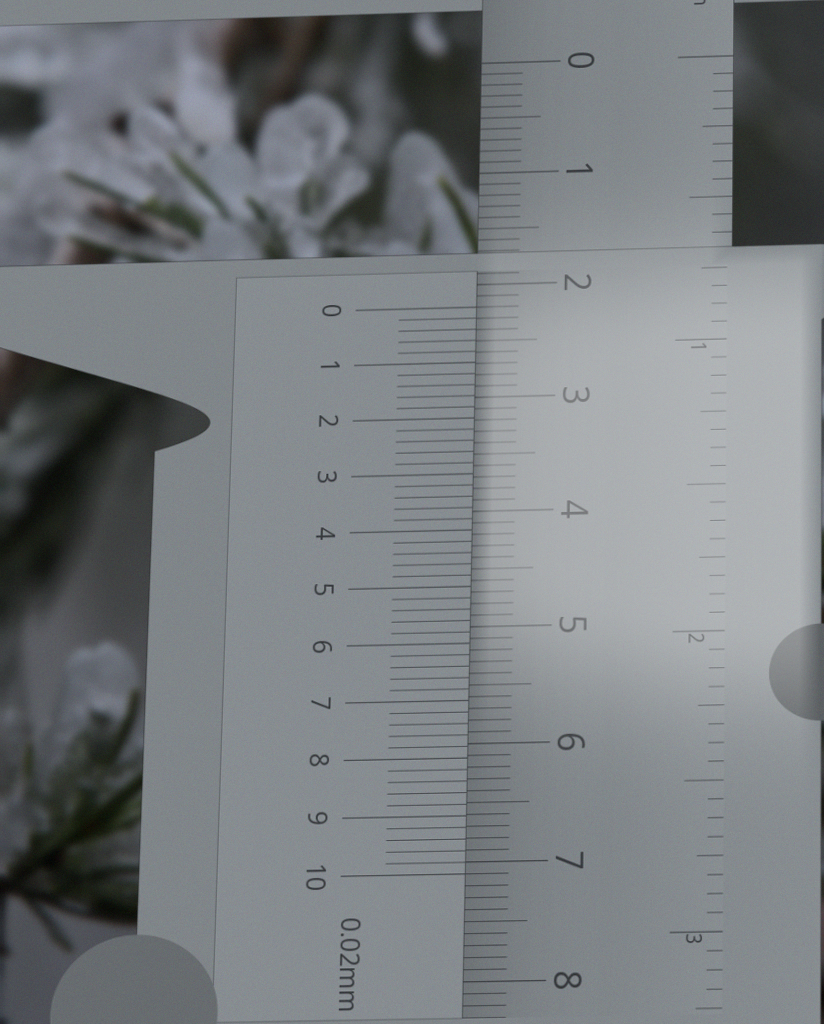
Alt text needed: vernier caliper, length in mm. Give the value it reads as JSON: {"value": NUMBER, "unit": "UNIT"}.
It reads {"value": 22.0, "unit": "mm"}
